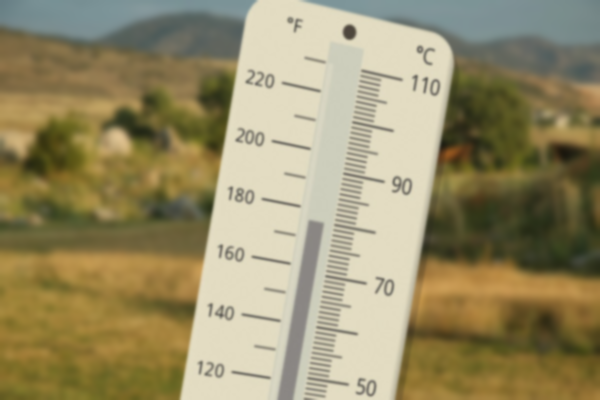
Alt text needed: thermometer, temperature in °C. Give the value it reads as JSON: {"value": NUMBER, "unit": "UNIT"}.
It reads {"value": 80, "unit": "°C"}
